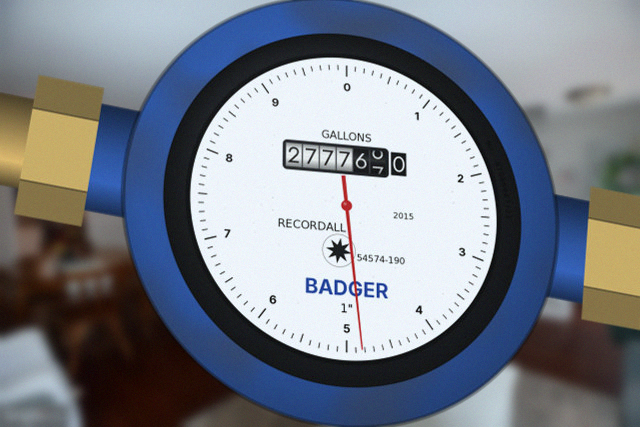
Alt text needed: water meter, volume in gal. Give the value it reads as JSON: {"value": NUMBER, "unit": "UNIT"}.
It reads {"value": 2777664.8, "unit": "gal"}
